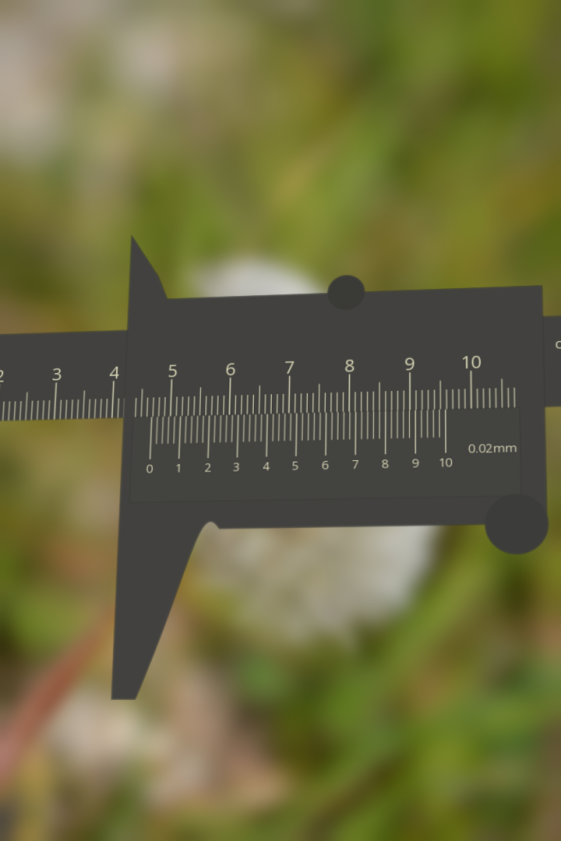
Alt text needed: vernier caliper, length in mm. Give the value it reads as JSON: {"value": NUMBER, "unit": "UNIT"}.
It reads {"value": 46.8, "unit": "mm"}
